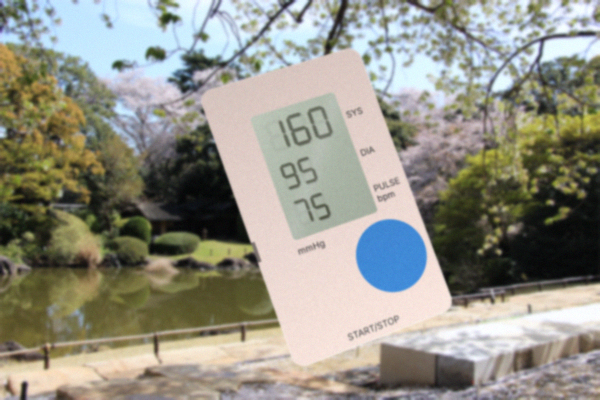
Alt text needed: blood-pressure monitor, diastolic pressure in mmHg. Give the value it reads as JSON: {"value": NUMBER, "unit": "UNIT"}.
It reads {"value": 95, "unit": "mmHg"}
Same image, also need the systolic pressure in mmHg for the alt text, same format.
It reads {"value": 160, "unit": "mmHg"}
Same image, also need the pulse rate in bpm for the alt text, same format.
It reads {"value": 75, "unit": "bpm"}
